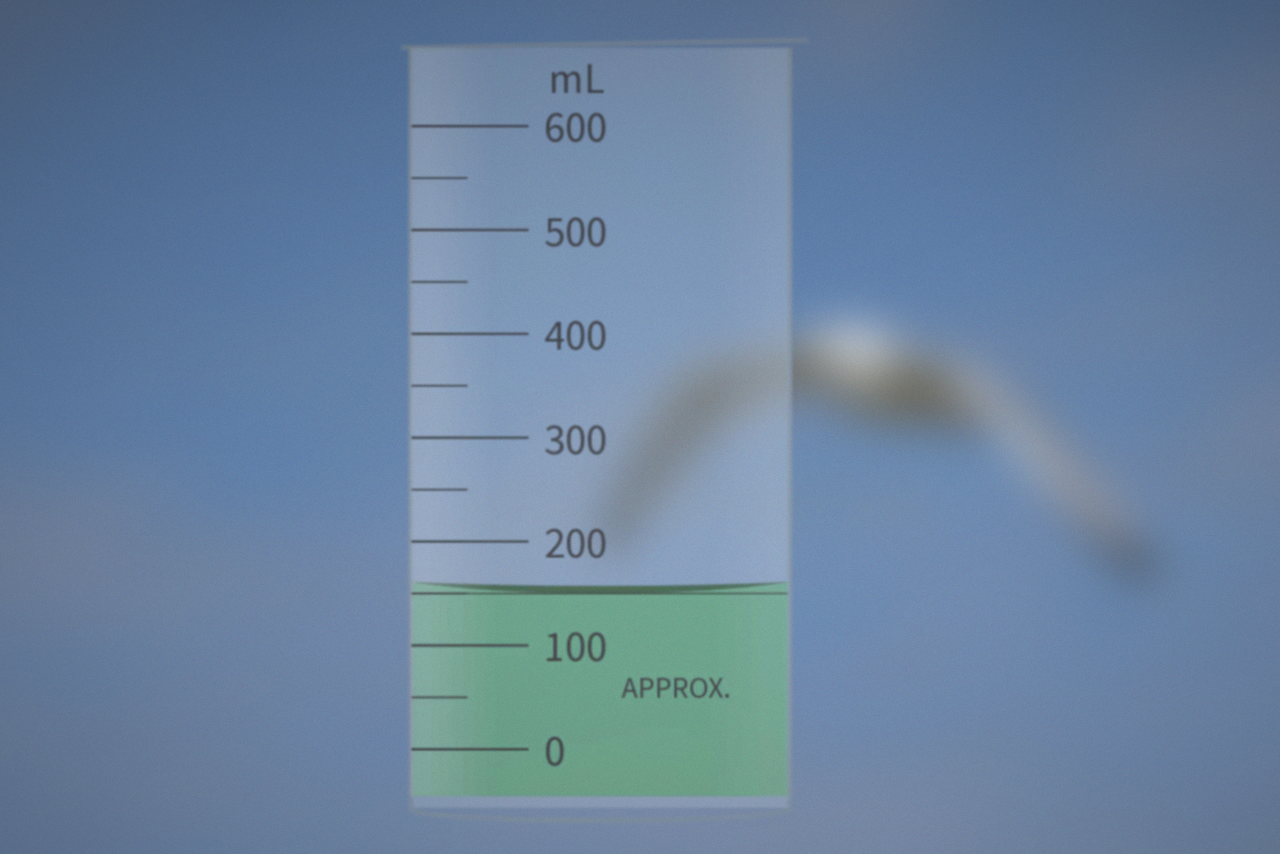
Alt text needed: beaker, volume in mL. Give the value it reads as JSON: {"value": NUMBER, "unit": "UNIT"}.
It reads {"value": 150, "unit": "mL"}
